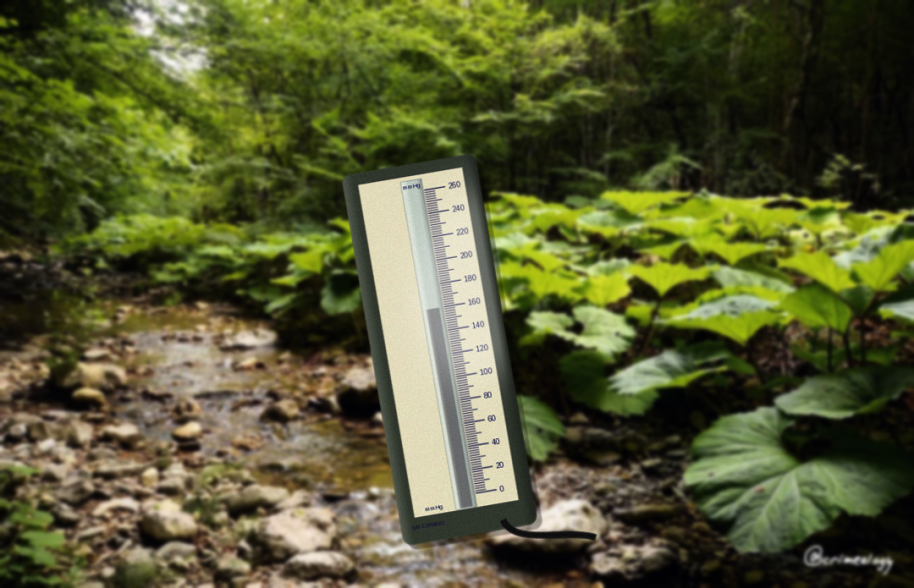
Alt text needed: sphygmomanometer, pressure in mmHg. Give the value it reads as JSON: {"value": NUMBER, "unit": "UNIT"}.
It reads {"value": 160, "unit": "mmHg"}
